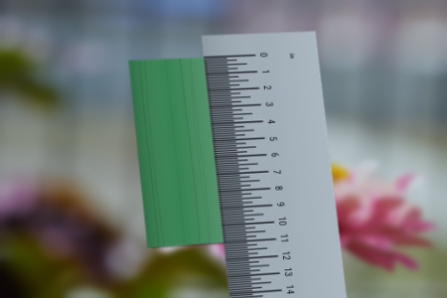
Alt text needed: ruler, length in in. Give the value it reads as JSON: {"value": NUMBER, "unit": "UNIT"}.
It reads {"value": 11, "unit": "in"}
